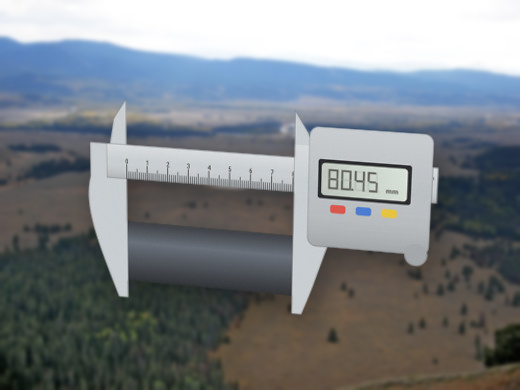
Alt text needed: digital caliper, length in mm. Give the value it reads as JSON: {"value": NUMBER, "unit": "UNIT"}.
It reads {"value": 80.45, "unit": "mm"}
